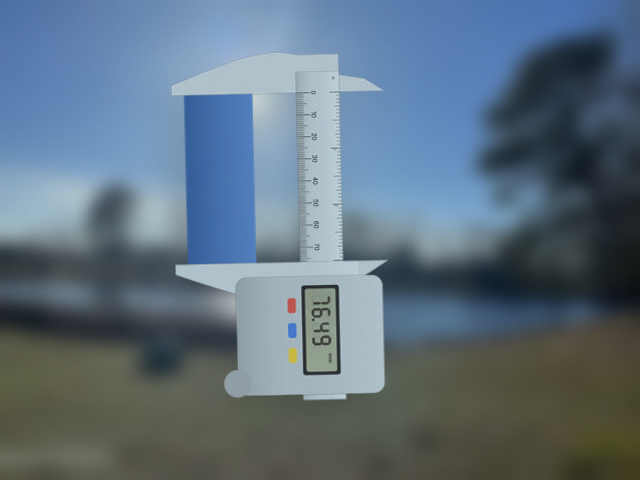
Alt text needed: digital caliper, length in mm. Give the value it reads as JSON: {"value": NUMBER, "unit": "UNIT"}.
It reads {"value": 76.49, "unit": "mm"}
